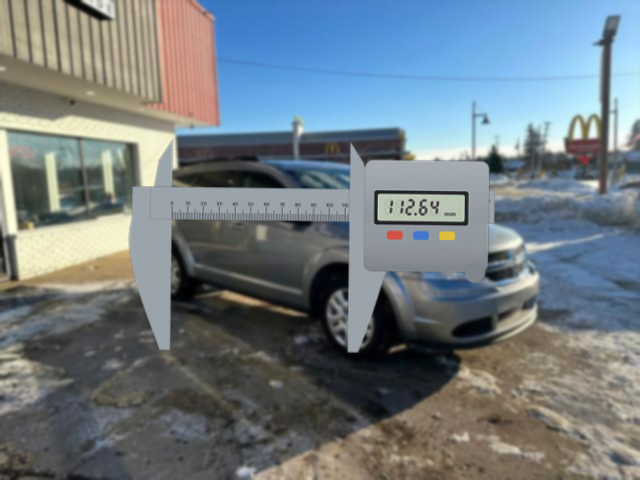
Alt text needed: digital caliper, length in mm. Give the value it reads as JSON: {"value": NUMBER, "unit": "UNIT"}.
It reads {"value": 112.64, "unit": "mm"}
